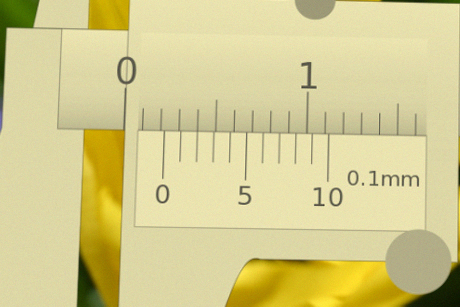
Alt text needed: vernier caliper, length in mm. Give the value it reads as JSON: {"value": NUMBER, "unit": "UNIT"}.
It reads {"value": 2.2, "unit": "mm"}
